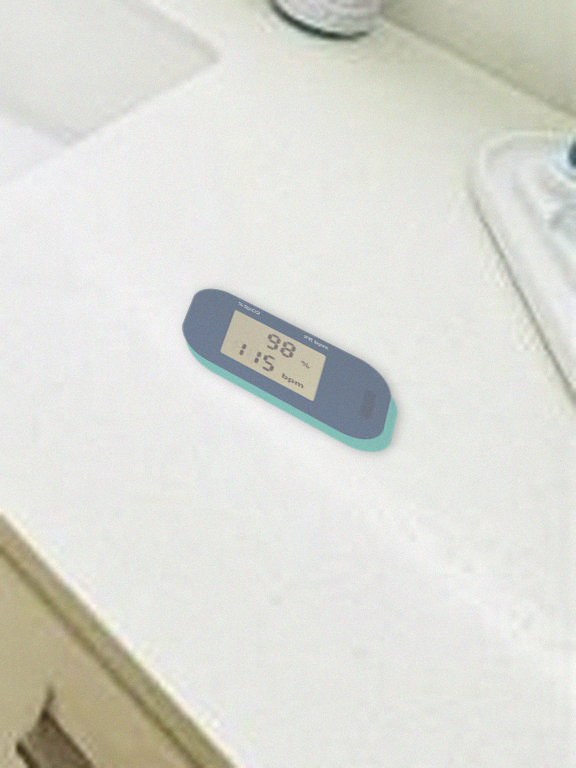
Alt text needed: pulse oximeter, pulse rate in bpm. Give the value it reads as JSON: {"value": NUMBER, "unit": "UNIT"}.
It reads {"value": 115, "unit": "bpm"}
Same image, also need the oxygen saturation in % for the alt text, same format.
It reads {"value": 98, "unit": "%"}
